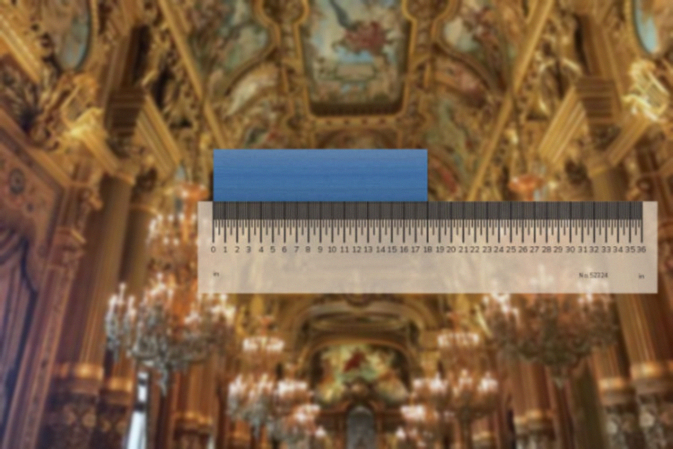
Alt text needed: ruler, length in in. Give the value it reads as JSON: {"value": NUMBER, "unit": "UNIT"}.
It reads {"value": 18, "unit": "in"}
